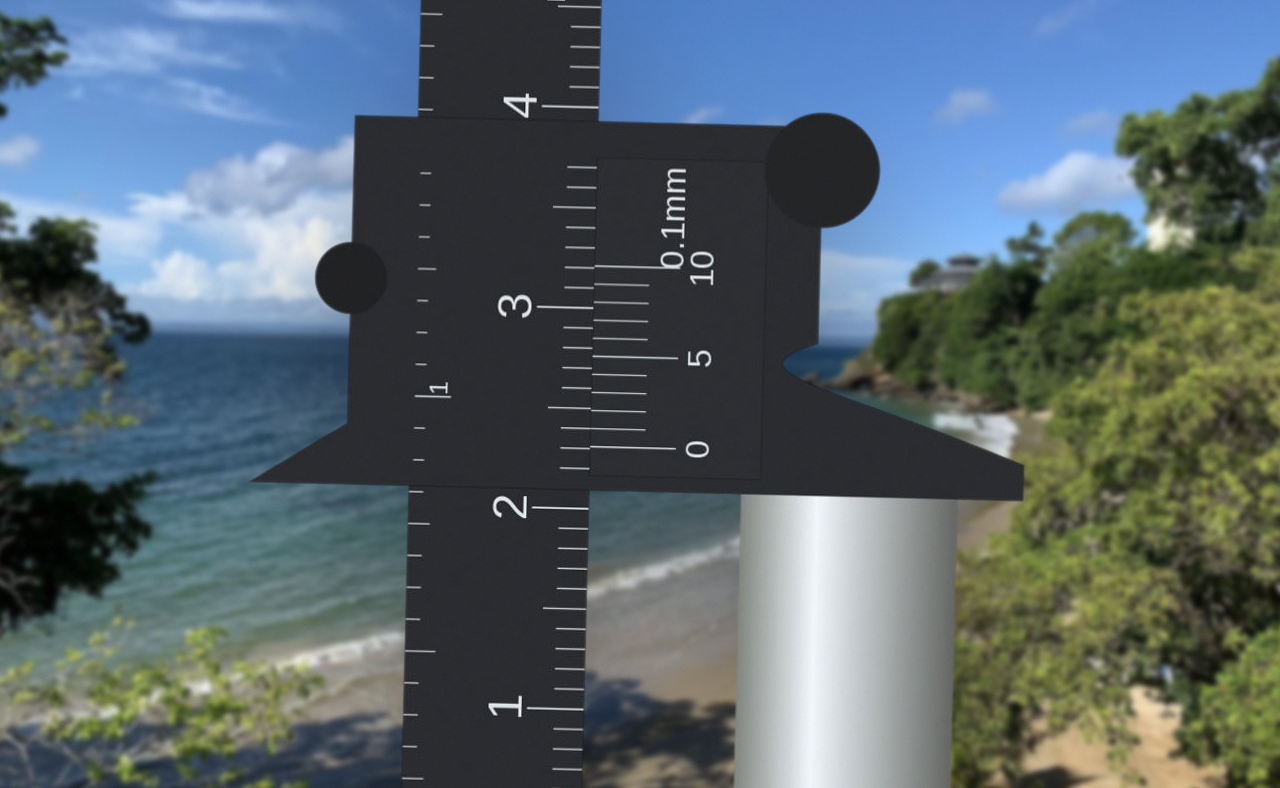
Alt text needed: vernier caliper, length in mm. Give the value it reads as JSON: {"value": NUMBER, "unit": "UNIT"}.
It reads {"value": 23.1, "unit": "mm"}
